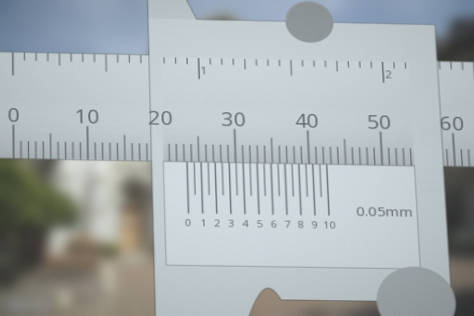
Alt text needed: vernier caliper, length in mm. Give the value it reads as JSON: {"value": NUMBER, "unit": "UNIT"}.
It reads {"value": 23.4, "unit": "mm"}
